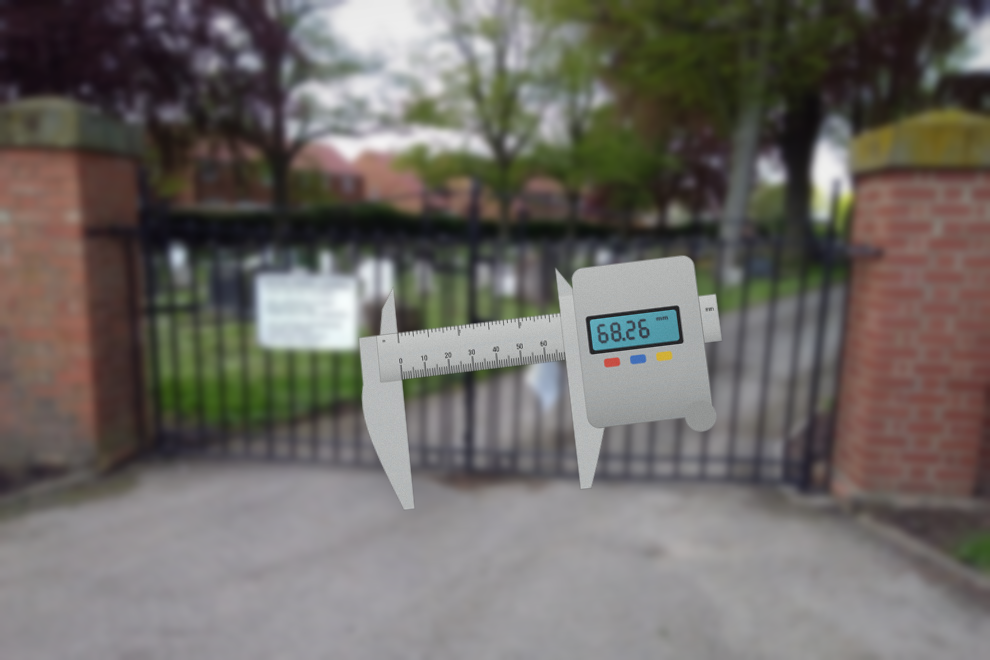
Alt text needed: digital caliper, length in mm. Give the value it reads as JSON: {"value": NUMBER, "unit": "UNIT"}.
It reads {"value": 68.26, "unit": "mm"}
